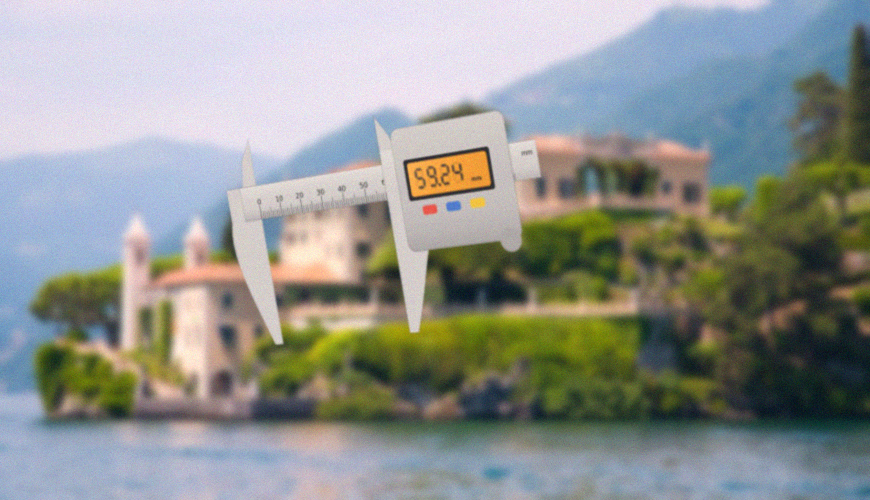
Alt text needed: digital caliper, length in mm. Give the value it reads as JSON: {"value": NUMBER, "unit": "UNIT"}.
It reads {"value": 59.24, "unit": "mm"}
